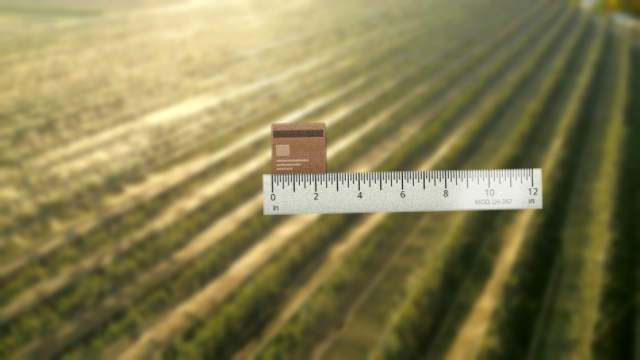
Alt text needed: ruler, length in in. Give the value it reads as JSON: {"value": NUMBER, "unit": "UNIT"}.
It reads {"value": 2.5, "unit": "in"}
